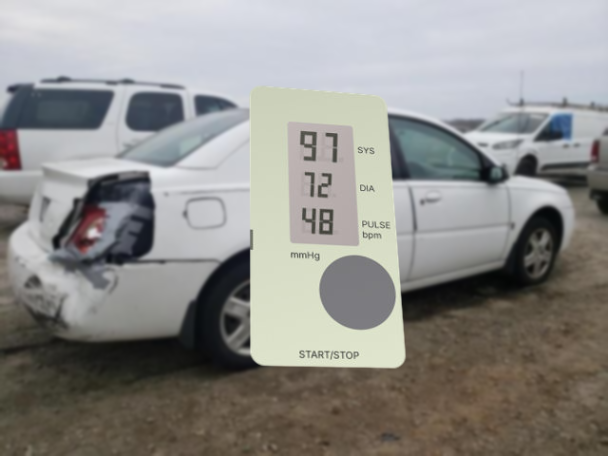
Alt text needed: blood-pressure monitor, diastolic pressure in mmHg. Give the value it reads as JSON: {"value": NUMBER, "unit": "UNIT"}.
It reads {"value": 72, "unit": "mmHg"}
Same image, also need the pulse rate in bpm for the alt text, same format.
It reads {"value": 48, "unit": "bpm"}
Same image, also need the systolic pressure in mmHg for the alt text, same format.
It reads {"value": 97, "unit": "mmHg"}
